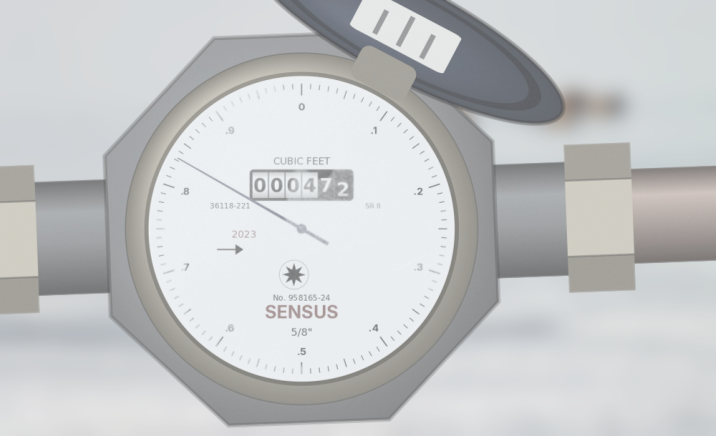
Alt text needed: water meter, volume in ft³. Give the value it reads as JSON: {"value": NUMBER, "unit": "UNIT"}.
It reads {"value": 471.83, "unit": "ft³"}
